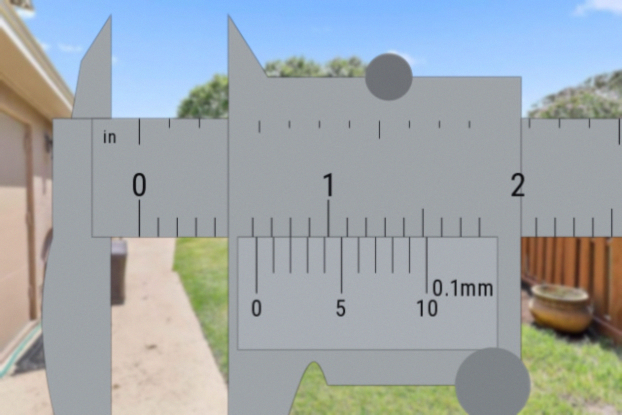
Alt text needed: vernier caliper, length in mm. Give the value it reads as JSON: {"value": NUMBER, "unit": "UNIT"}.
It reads {"value": 6.2, "unit": "mm"}
